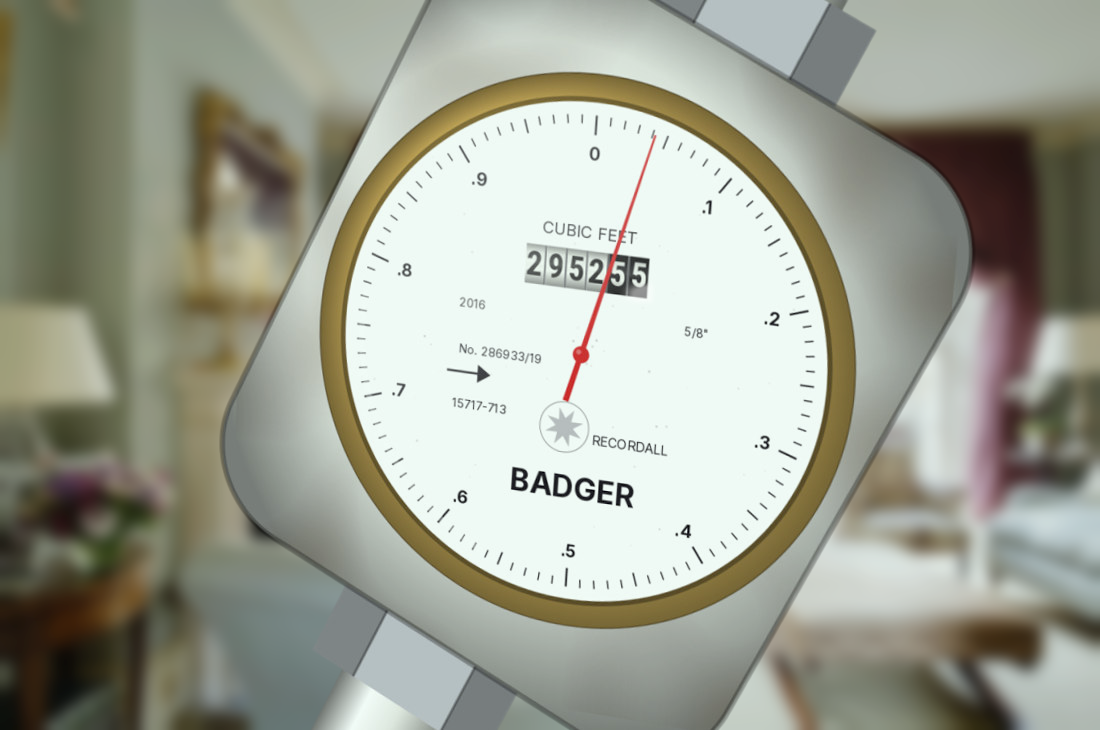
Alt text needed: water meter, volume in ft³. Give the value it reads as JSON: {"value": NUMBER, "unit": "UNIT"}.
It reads {"value": 295255.04, "unit": "ft³"}
